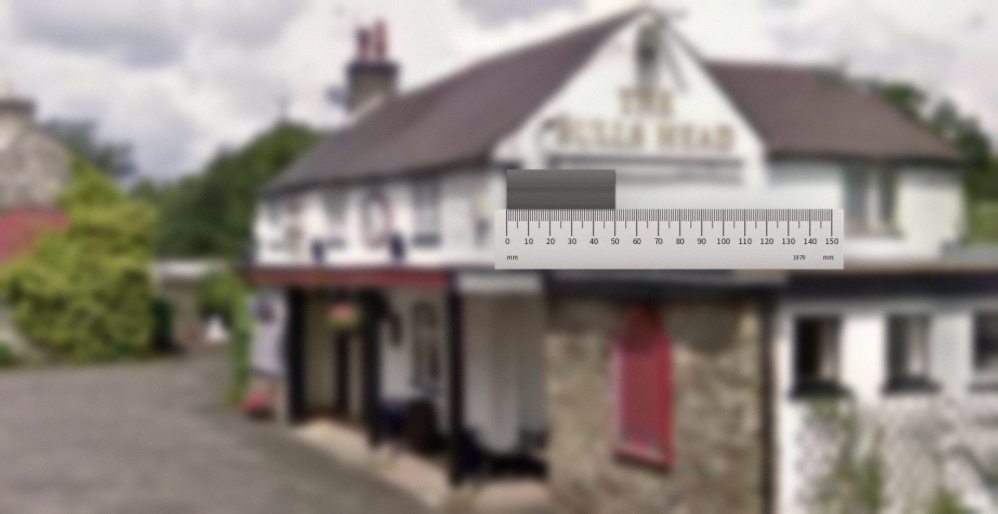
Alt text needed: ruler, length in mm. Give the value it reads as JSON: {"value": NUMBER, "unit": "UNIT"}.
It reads {"value": 50, "unit": "mm"}
